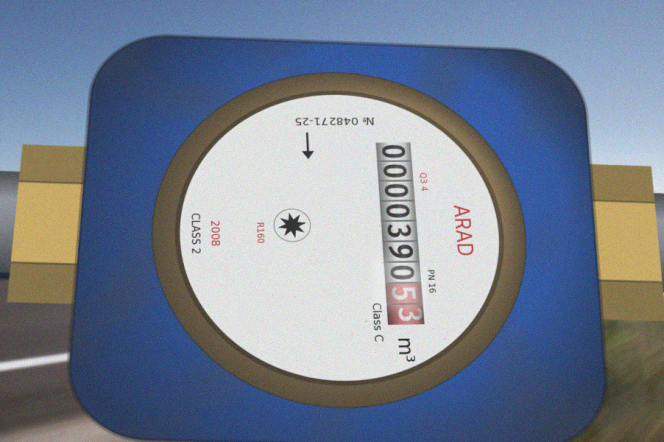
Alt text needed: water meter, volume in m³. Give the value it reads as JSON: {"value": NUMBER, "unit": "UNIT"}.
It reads {"value": 390.53, "unit": "m³"}
